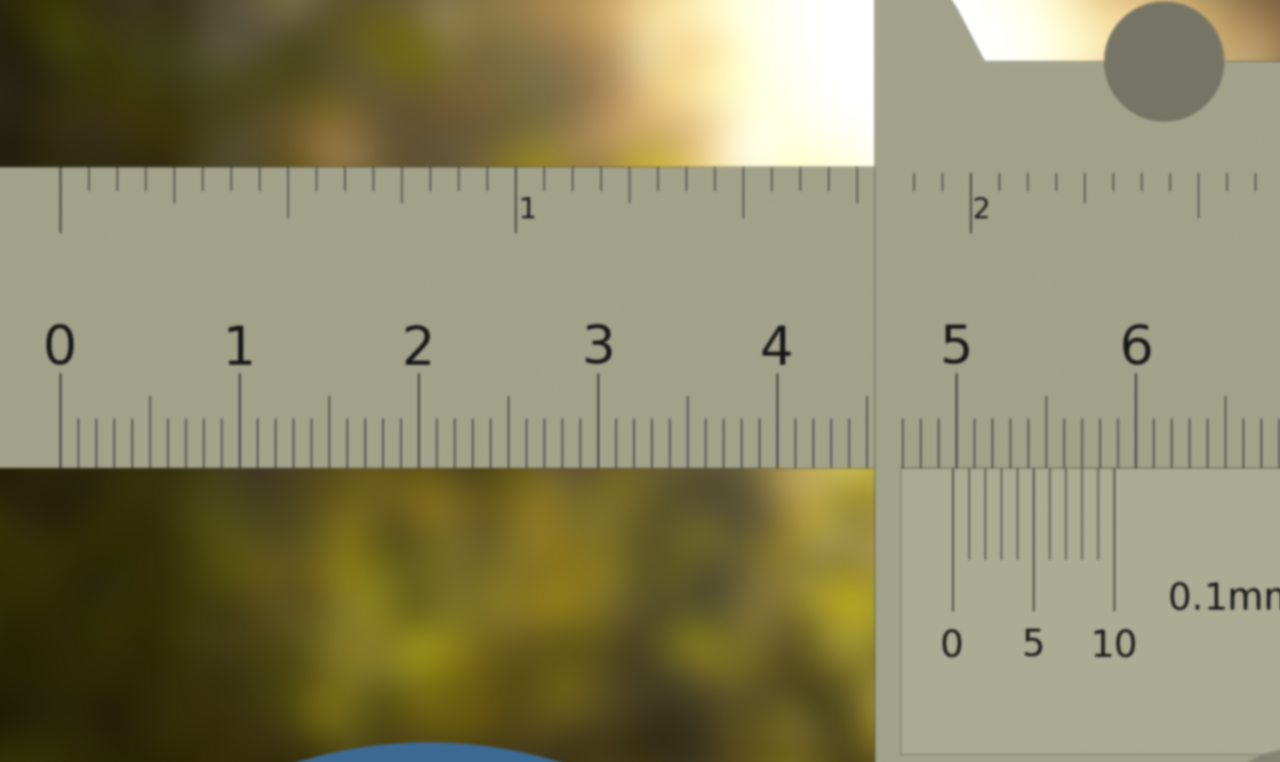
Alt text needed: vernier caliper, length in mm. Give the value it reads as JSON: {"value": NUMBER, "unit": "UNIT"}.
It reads {"value": 49.8, "unit": "mm"}
